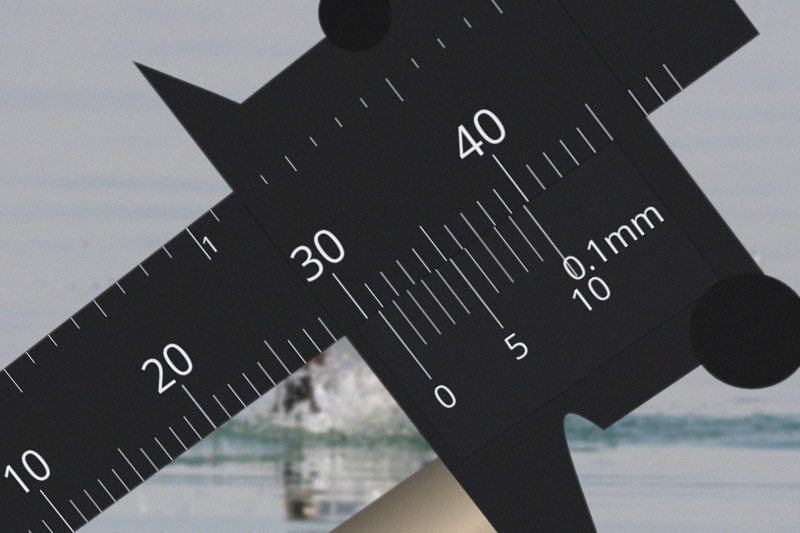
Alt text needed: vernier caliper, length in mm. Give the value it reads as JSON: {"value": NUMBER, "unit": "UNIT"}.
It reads {"value": 30.7, "unit": "mm"}
